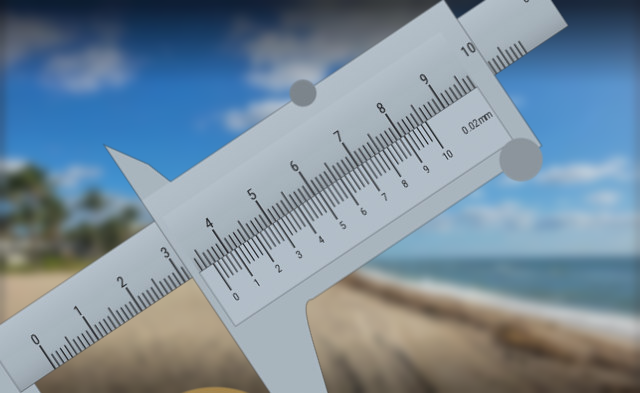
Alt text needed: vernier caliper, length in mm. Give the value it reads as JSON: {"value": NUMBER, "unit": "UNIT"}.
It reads {"value": 36.5, "unit": "mm"}
